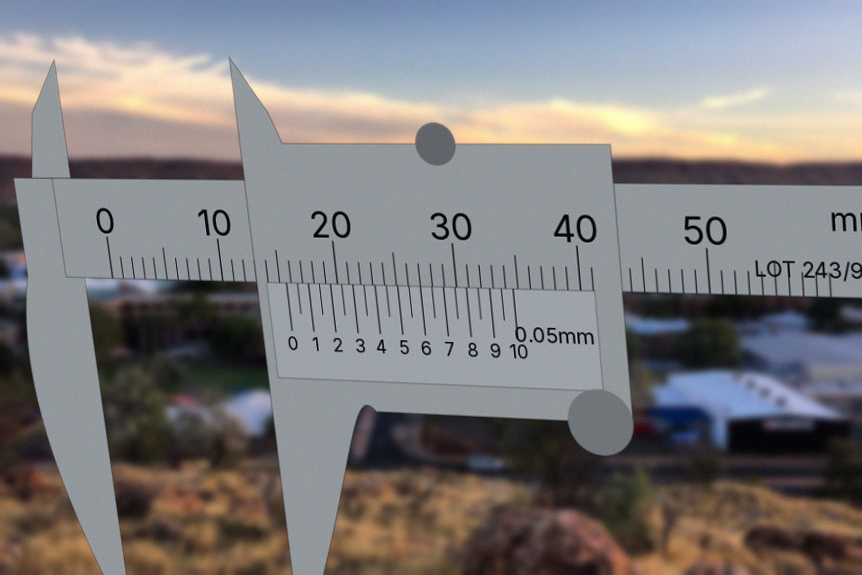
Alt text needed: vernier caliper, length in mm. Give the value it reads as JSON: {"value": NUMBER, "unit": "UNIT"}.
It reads {"value": 15.6, "unit": "mm"}
